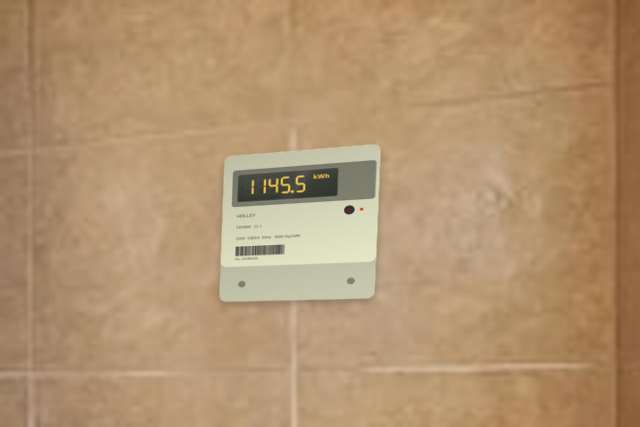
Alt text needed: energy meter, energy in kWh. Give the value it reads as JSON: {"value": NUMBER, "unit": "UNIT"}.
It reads {"value": 1145.5, "unit": "kWh"}
